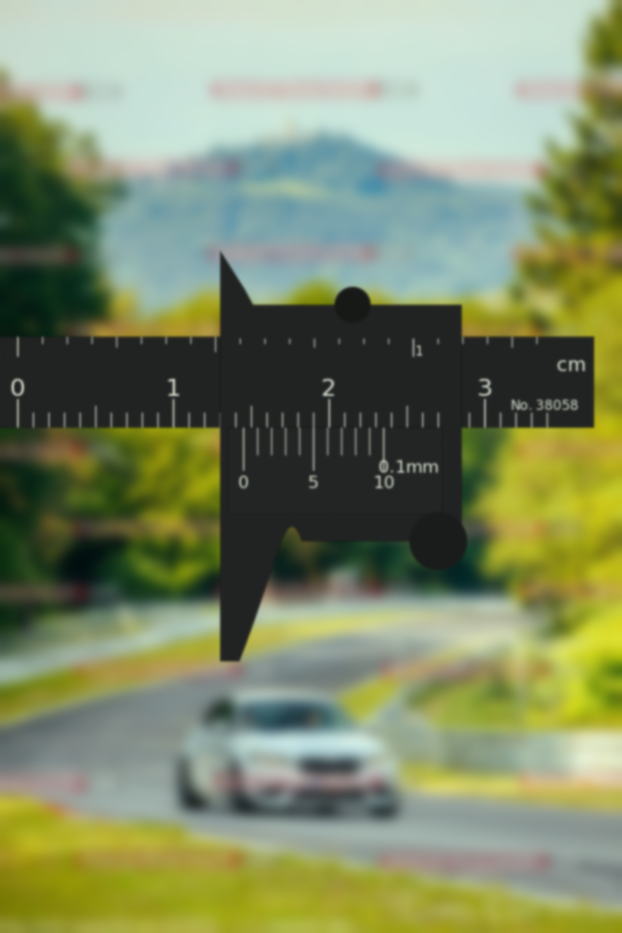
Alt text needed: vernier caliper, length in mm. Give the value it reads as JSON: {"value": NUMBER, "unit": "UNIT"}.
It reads {"value": 14.5, "unit": "mm"}
